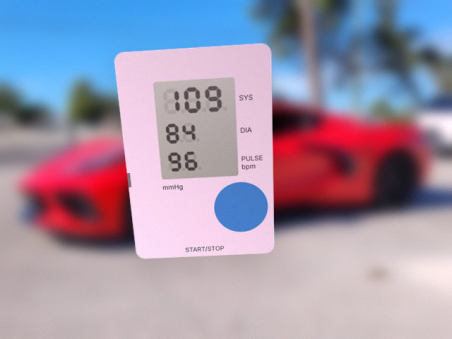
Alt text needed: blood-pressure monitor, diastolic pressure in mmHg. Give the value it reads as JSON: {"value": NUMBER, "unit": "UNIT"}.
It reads {"value": 84, "unit": "mmHg"}
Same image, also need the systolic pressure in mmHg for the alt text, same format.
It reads {"value": 109, "unit": "mmHg"}
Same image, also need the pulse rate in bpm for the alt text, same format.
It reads {"value": 96, "unit": "bpm"}
